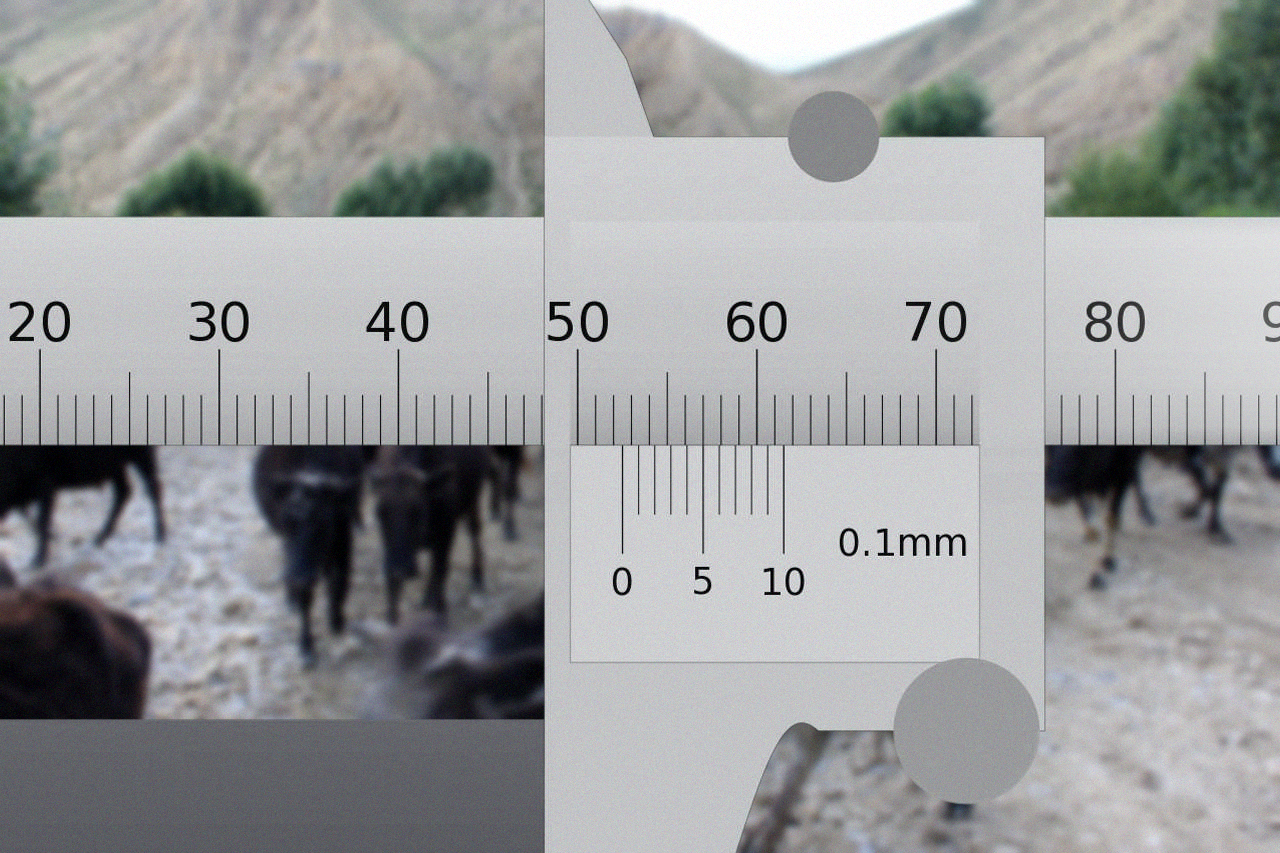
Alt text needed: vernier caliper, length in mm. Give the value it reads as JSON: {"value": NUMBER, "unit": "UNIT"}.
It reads {"value": 52.5, "unit": "mm"}
